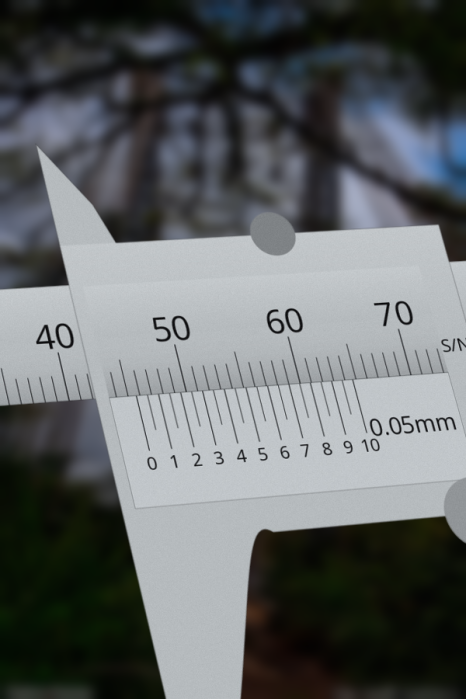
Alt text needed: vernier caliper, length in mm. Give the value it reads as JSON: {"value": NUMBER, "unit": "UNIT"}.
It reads {"value": 45.7, "unit": "mm"}
